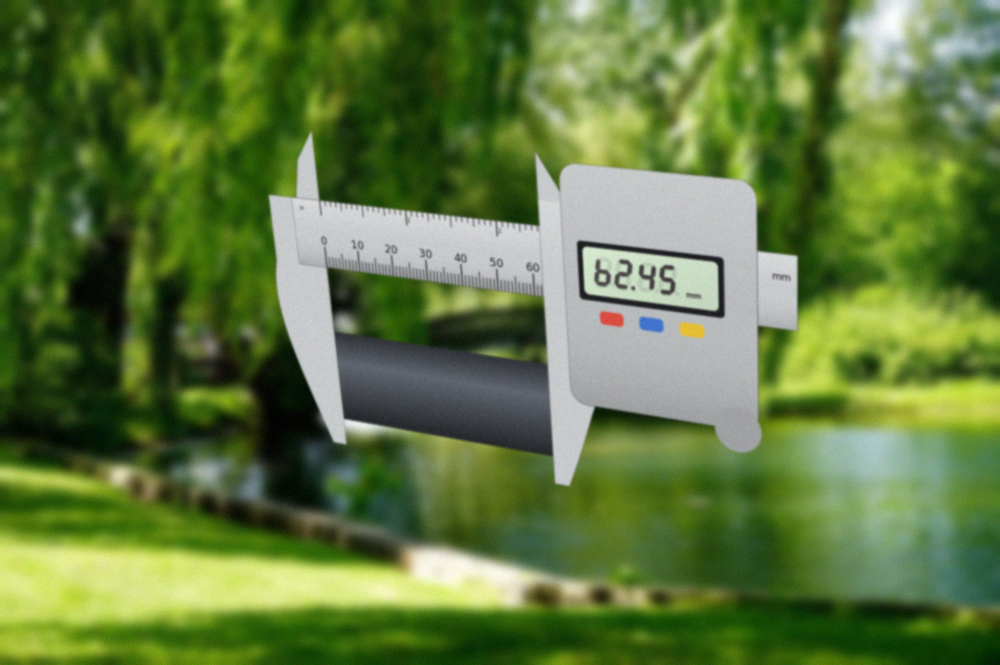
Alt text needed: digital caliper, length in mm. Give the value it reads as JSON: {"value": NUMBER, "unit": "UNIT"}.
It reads {"value": 62.45, "unit": "mm"}
